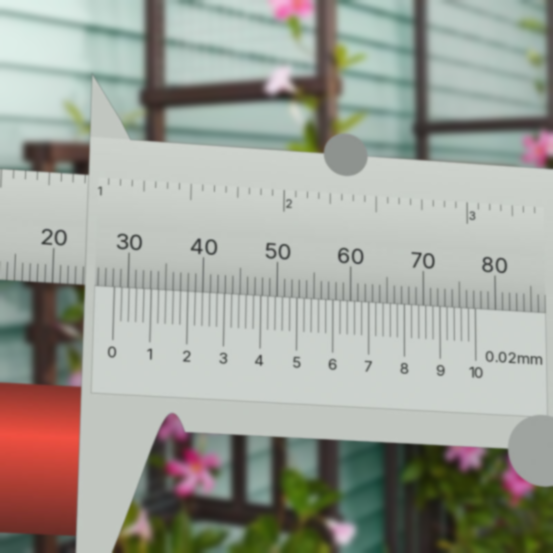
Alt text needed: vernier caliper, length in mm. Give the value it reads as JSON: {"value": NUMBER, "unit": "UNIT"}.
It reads {"value": 28.2, "unit": "mm"}
